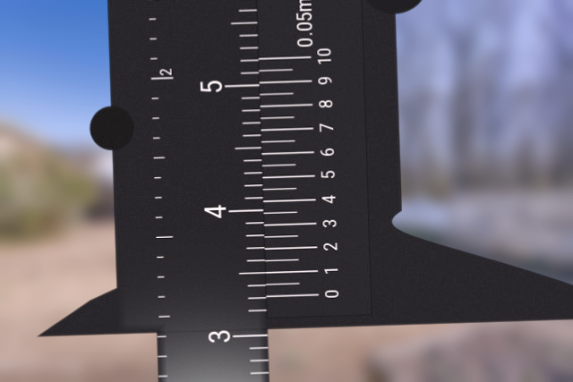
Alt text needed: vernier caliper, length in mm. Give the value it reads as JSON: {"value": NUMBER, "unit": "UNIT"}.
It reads {"value": 33.1, "unit": "mm"}
